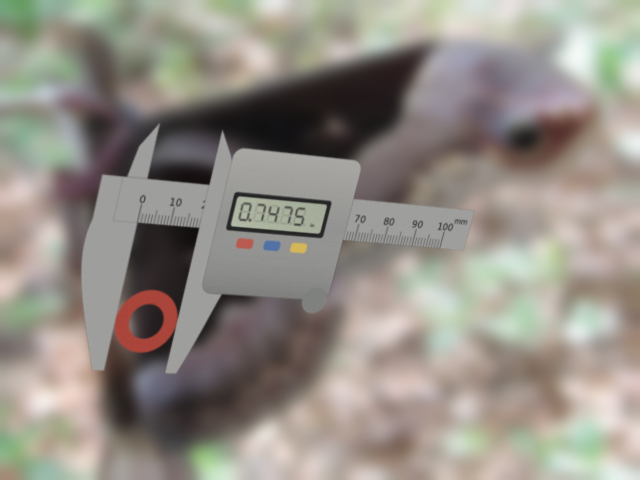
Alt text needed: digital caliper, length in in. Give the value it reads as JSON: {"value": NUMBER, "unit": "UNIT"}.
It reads {"value": 0.7475, "unit": "in"}
